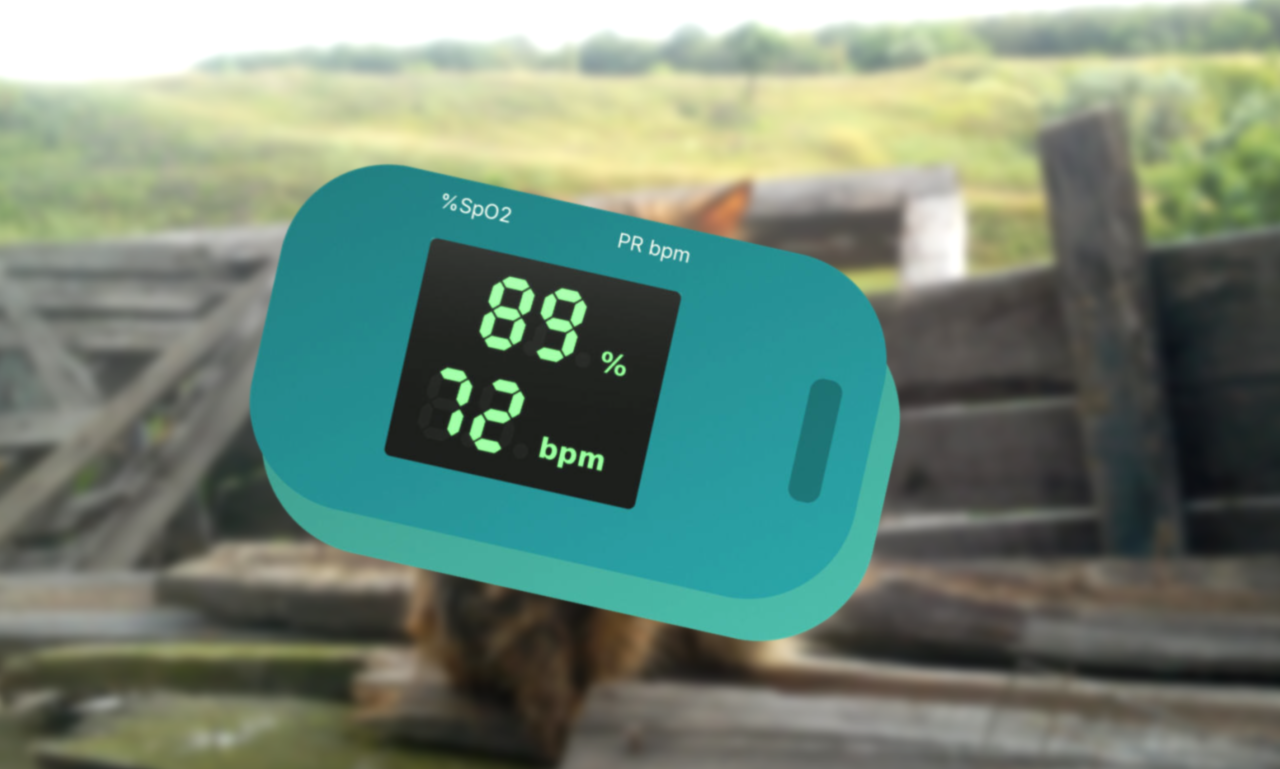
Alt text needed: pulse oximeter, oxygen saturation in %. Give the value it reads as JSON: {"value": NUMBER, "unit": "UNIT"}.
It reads {"value": 89, "unit": "%"}
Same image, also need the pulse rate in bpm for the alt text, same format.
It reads {"value": 72, "unit": "bpm"}
